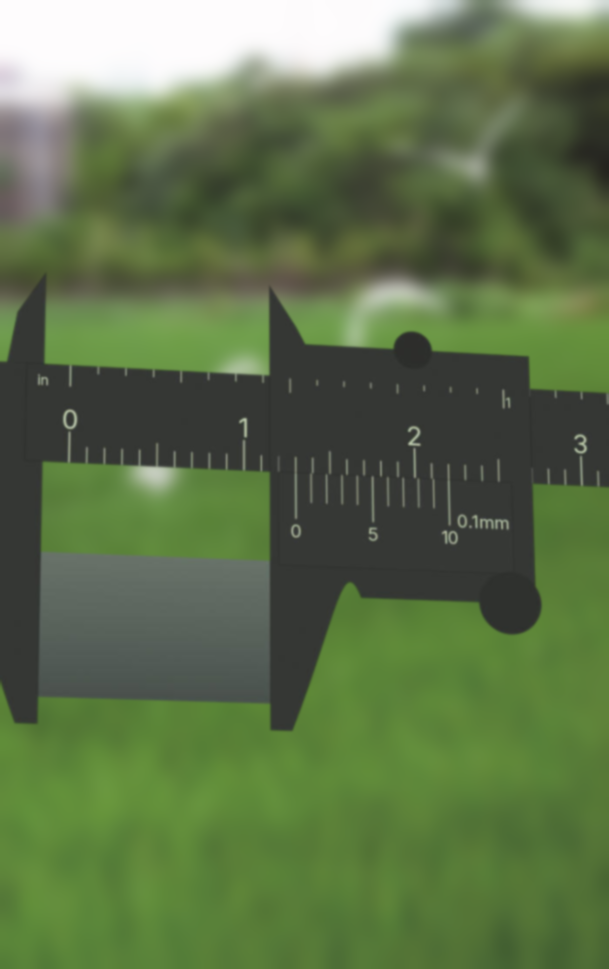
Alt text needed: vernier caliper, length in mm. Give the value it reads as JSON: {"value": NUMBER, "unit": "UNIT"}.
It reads {"value": 13.0, "unit": "mm"}
